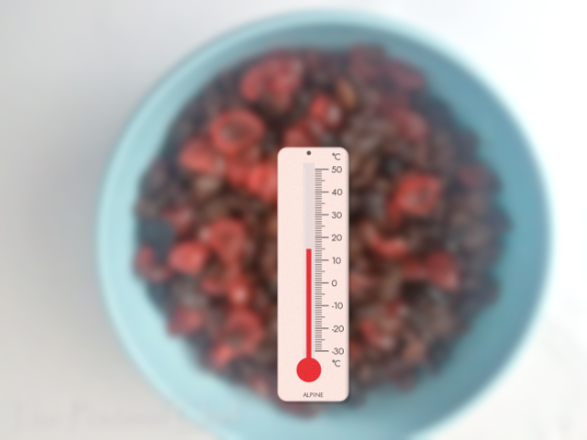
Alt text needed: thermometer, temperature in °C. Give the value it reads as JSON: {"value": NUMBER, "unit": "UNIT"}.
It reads {"value": 15, "unit": "°C"}
